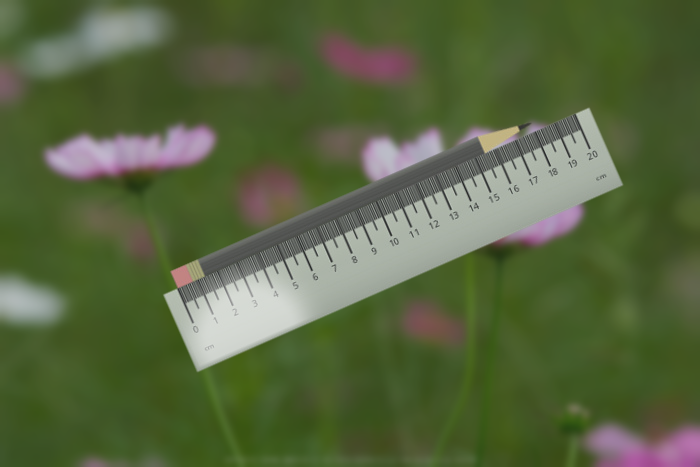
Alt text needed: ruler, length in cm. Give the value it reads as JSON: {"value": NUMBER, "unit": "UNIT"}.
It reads {"value": 18, "unit": "cm"}
